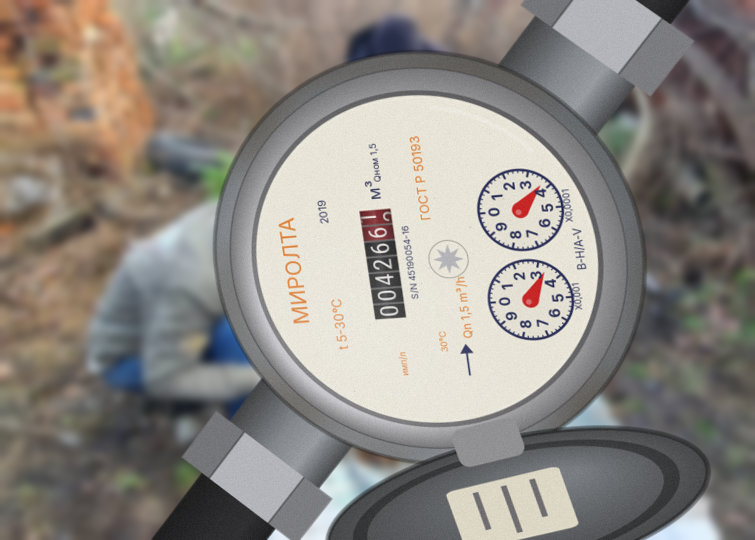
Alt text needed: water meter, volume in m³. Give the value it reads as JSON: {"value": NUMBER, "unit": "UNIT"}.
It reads {"value": 426.6133, "unit": "m³"}
